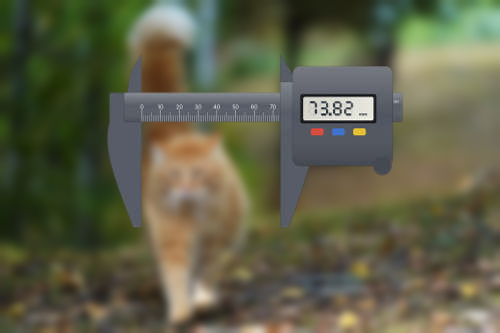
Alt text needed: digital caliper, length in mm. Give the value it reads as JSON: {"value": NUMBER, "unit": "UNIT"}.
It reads {"value": 73.82, "unit": "mm"}
